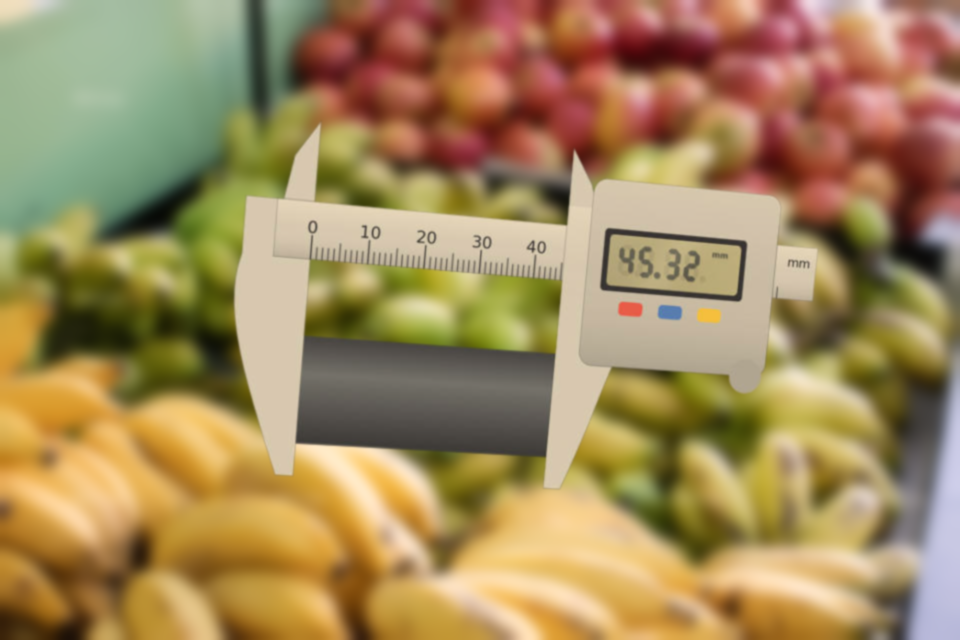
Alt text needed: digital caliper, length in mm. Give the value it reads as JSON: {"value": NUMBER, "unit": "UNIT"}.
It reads {"value": 45.32, "unit": "mm"}
